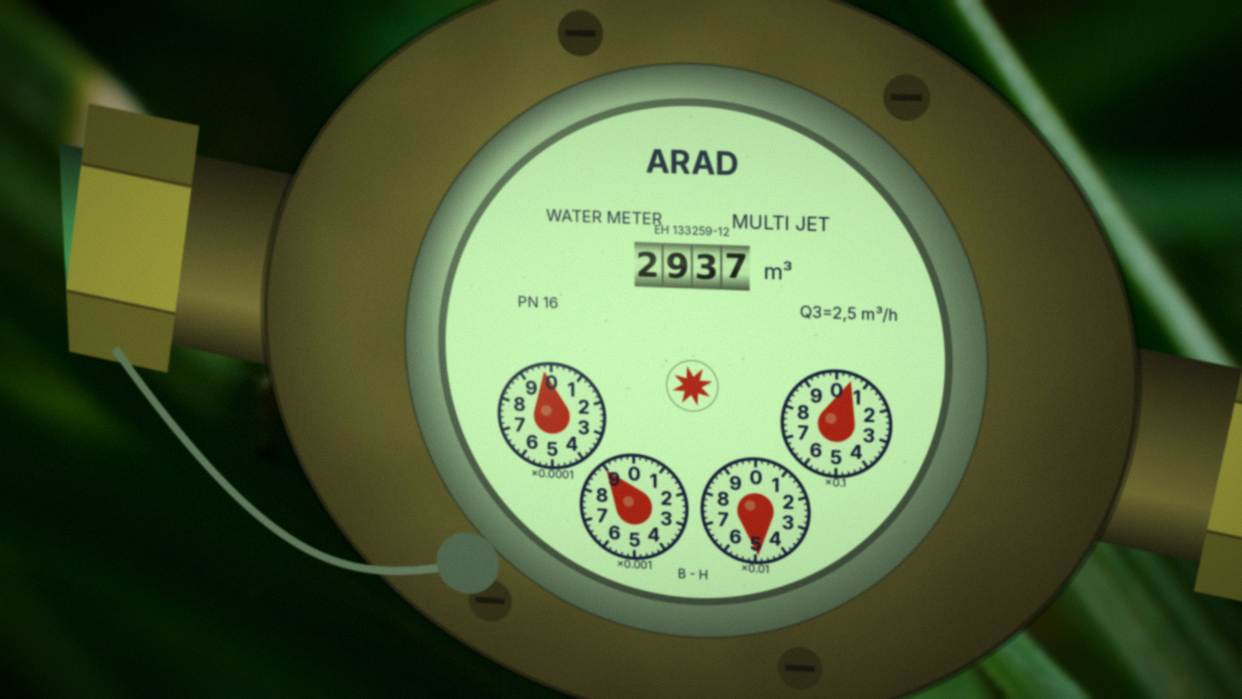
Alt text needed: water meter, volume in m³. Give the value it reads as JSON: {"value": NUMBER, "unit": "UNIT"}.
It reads {"value": 2937.0489, "unit": "m³"}
